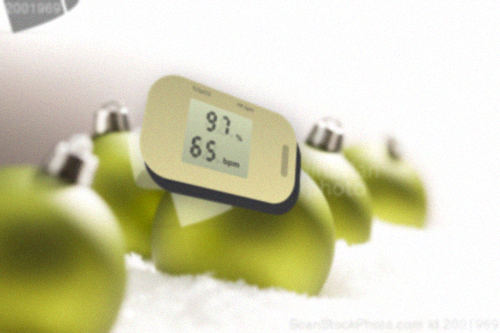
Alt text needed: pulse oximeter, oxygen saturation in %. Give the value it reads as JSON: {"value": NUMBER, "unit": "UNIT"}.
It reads {"value": 97, "unit": "%"}
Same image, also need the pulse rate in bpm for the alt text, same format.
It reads {"value": 65, "unit": "bpm"}
